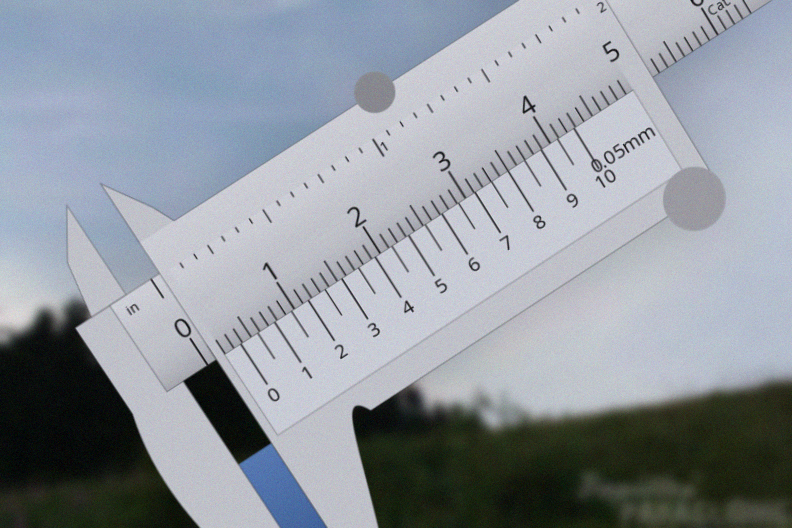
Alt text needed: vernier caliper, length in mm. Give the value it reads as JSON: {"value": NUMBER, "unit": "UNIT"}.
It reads {"value": 3.8, "unit": "mm"}
